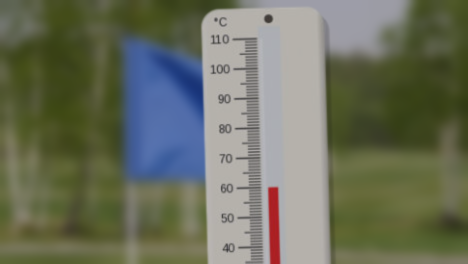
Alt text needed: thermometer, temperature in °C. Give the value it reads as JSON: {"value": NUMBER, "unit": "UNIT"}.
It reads {"value": 60, "unit": "°C"}
